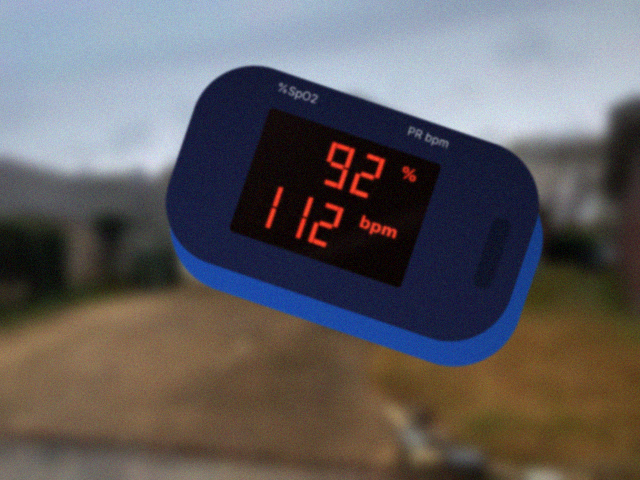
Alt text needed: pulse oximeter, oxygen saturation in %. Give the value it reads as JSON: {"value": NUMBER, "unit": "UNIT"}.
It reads {"value": 92, "unit": "%"}
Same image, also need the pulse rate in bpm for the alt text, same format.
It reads {"value": 112, "unit": "bpm"}
